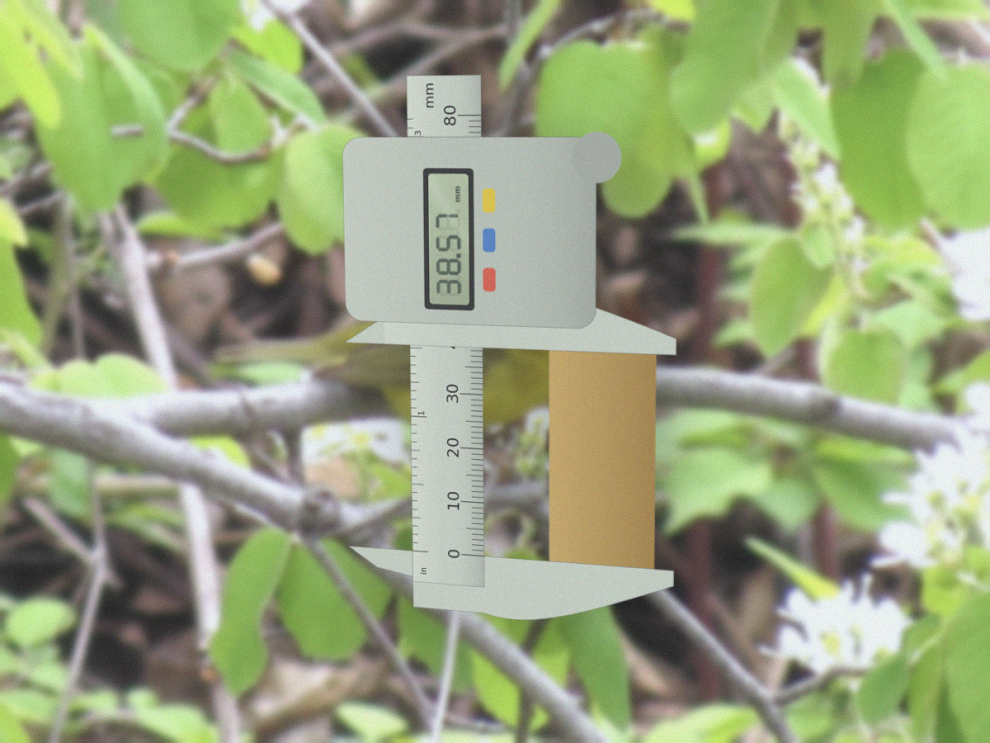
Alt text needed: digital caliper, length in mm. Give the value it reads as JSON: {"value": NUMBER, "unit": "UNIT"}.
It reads {"value": 38.57, "unit": "mm"}
